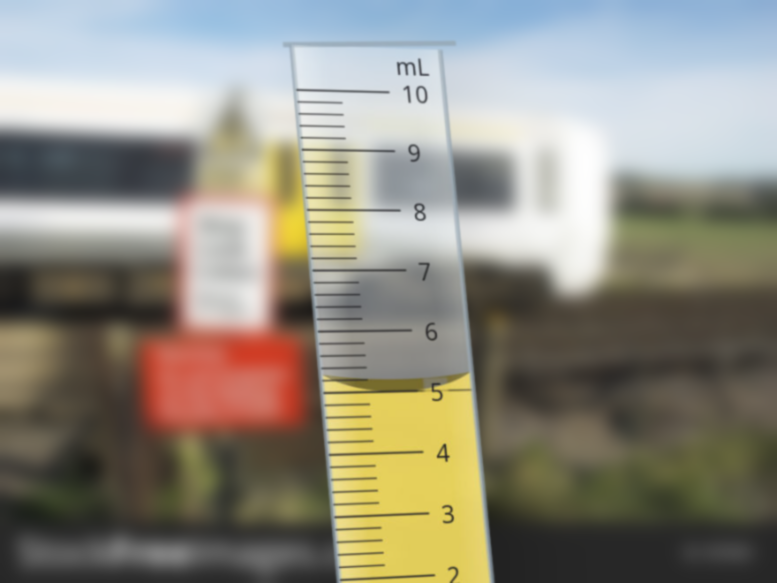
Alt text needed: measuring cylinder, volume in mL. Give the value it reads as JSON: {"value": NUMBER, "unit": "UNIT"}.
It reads {"value": 5, "unit": "mL"}
